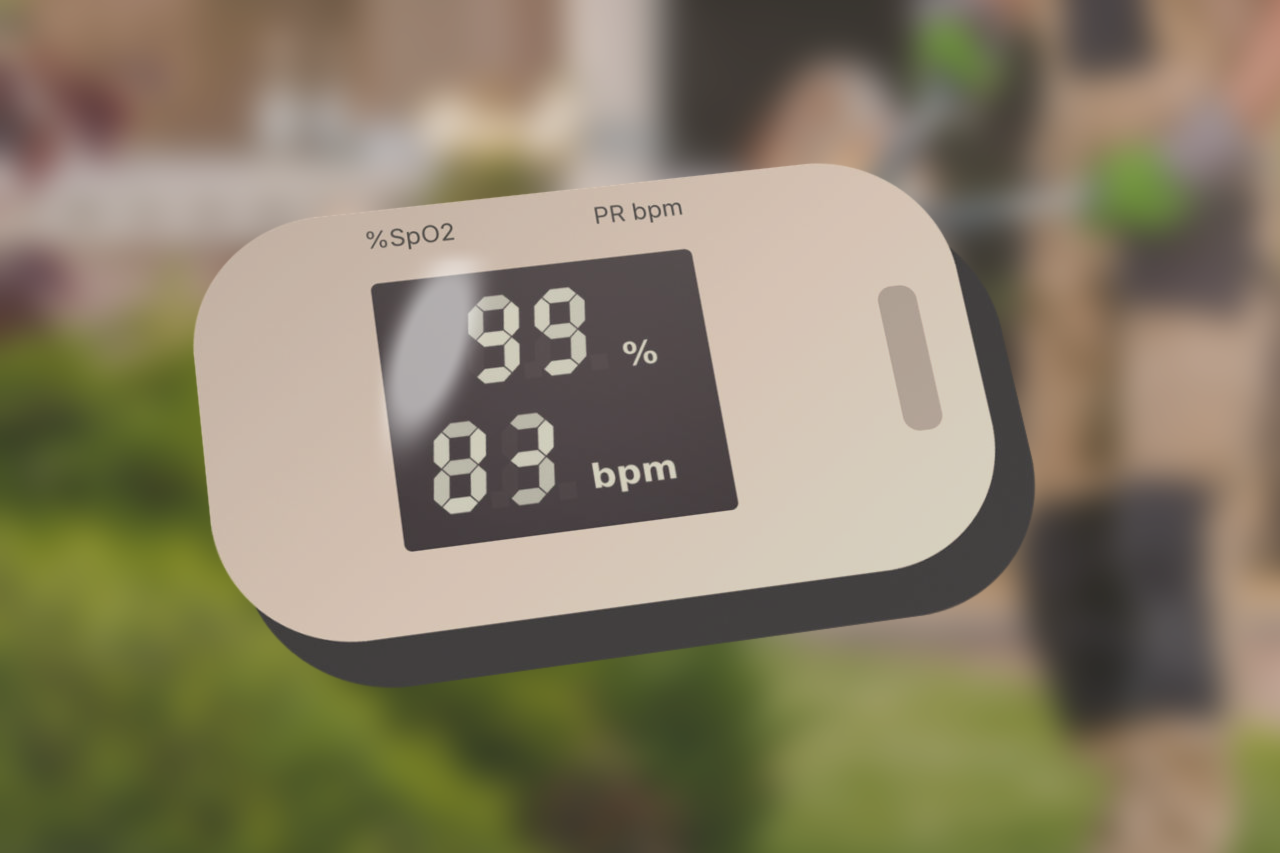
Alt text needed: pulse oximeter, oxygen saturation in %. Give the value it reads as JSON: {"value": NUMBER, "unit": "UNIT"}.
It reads {"value": 99, "unit": "%"}
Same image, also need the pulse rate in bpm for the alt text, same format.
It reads {"value": 83, "unit": "bpm"}
